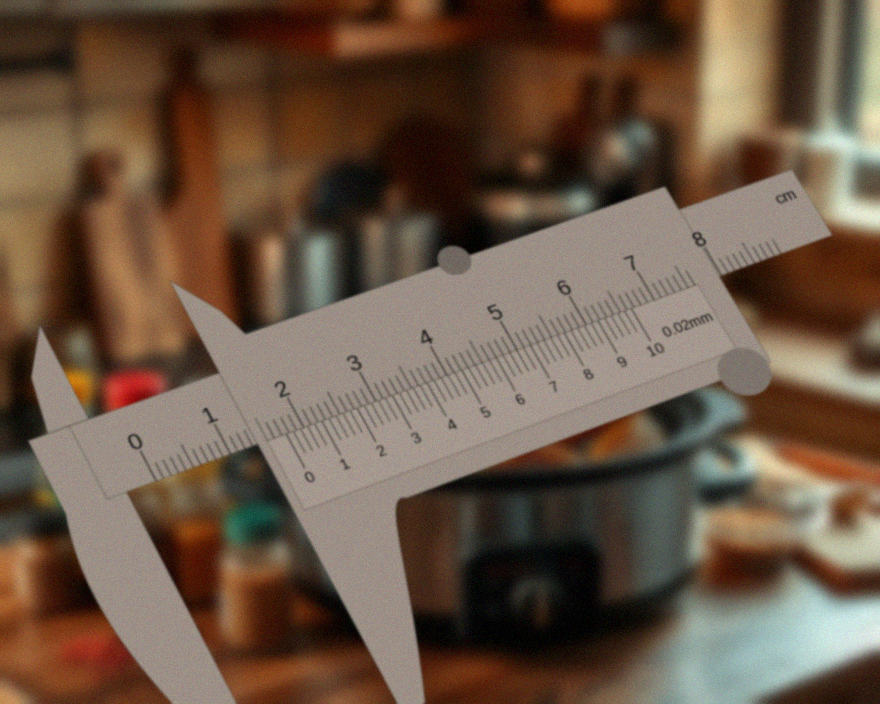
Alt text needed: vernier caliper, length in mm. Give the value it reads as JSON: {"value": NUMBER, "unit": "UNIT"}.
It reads {"value": 17.6, "unit": "mm"}
